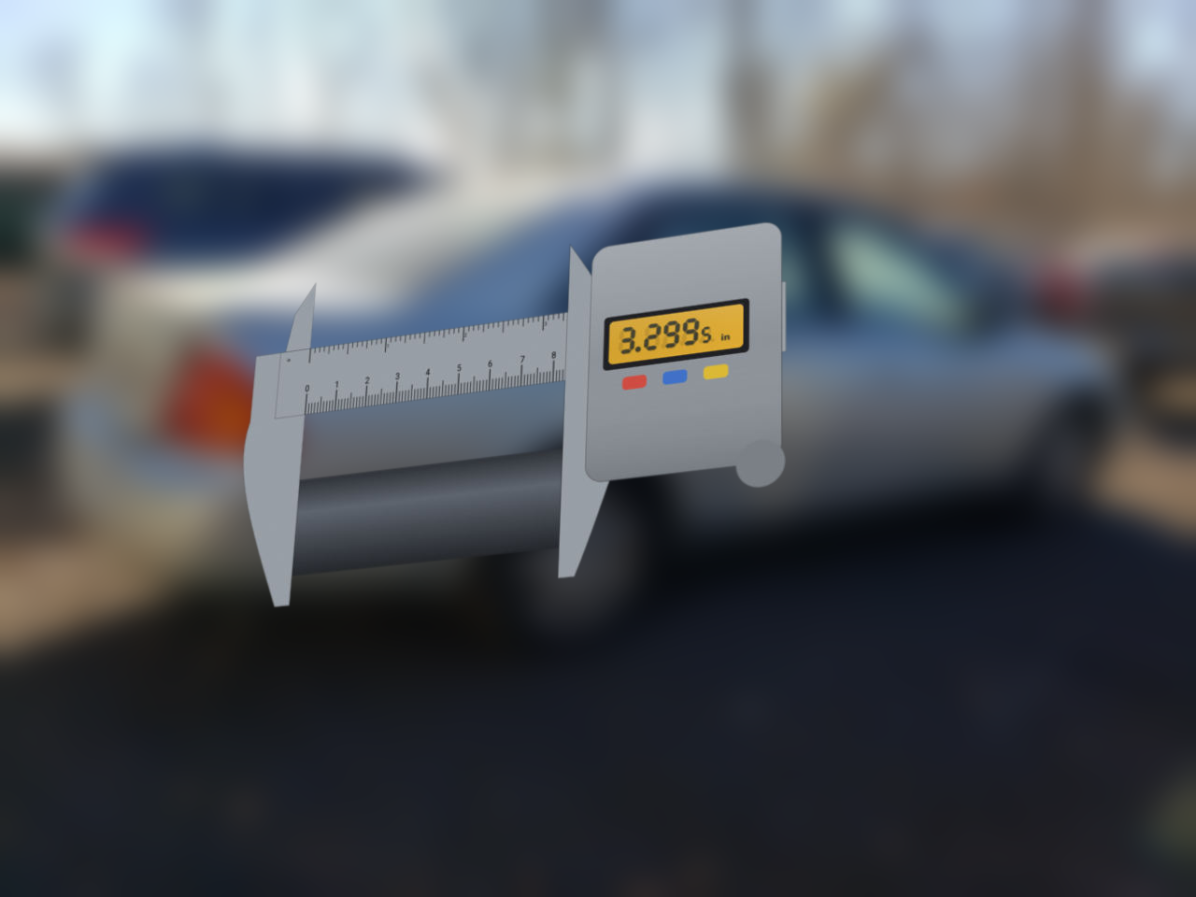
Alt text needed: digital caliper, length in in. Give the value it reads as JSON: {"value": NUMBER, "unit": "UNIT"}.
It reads {"value": 3.2995, "unit": "in"}
